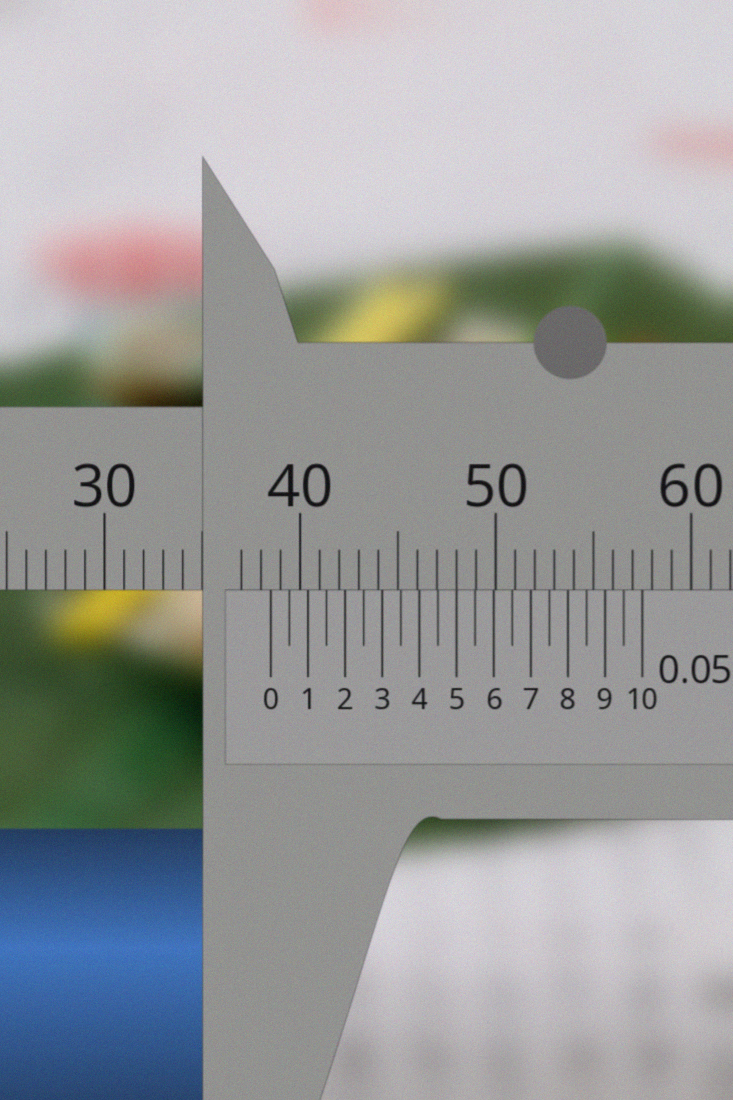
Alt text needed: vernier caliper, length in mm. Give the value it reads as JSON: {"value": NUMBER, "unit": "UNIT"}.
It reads {"value": 38.5, "unit": "mm"}
